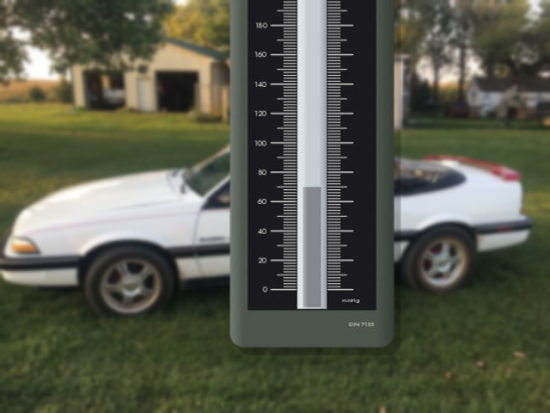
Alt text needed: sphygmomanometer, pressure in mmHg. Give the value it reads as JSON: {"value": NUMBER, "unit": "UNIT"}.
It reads {"value": 70, "unit": "mmHg"}
